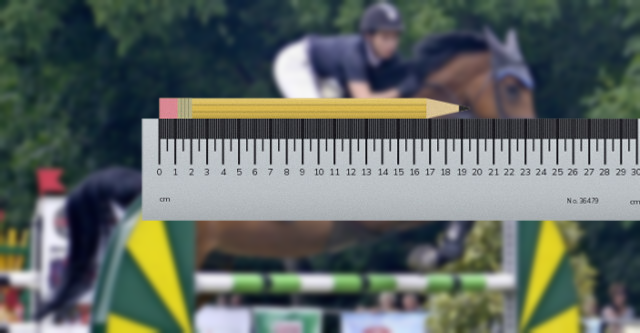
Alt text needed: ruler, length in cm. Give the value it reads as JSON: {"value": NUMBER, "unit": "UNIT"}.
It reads {"value": 19.5, "unit": "cm"}
